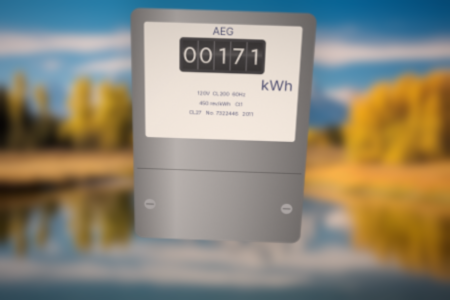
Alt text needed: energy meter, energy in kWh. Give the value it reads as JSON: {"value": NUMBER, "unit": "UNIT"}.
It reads {"value": 171, "unit": "kWh"}
